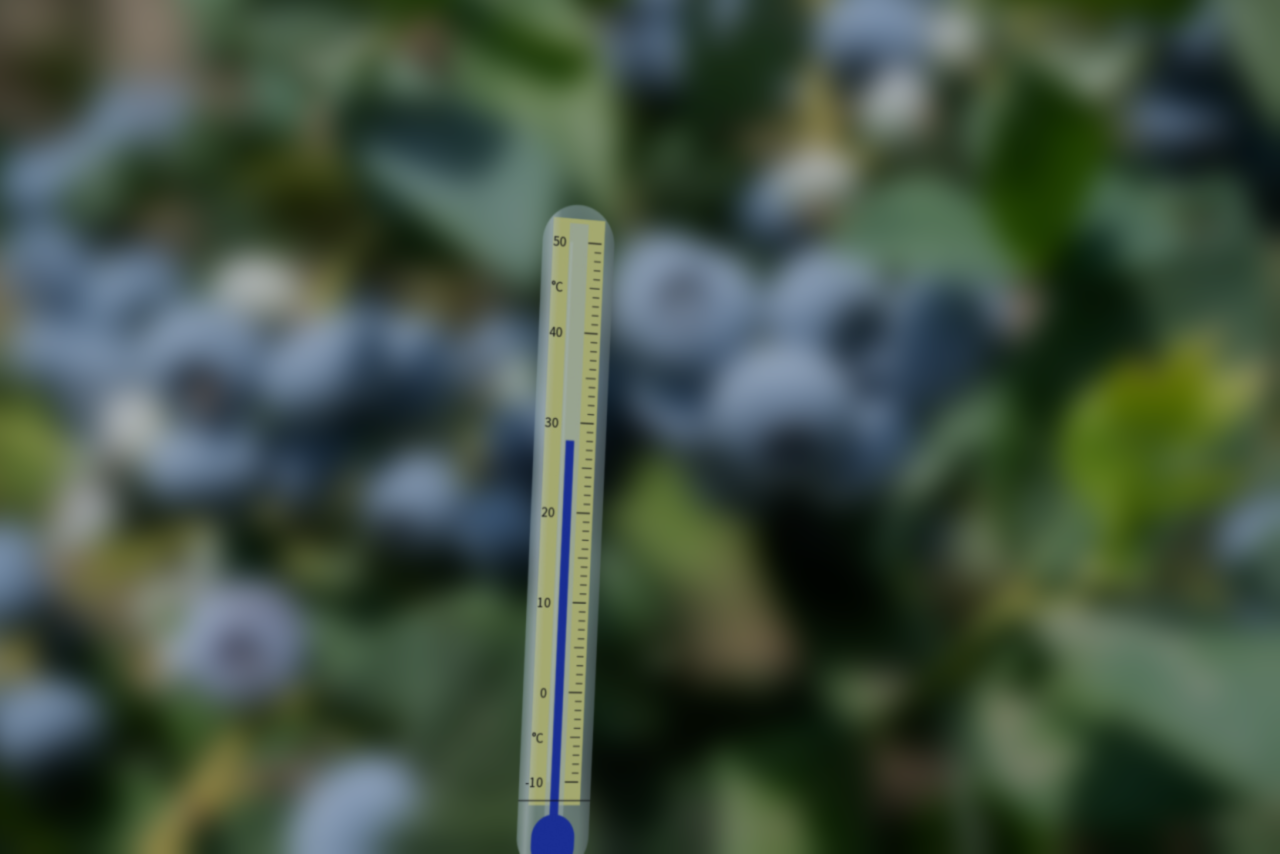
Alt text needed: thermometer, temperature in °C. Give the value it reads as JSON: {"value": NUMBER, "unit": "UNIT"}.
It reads {"value": 28, "unit": "°C"}
